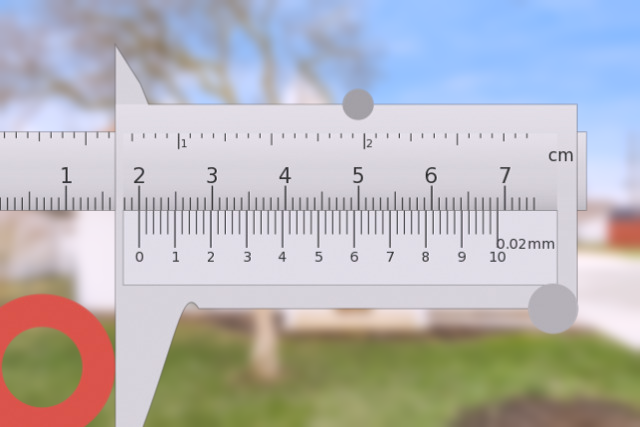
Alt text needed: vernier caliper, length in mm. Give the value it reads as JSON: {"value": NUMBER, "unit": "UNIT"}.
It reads {"value": 20.0, "unit": "mm"}
